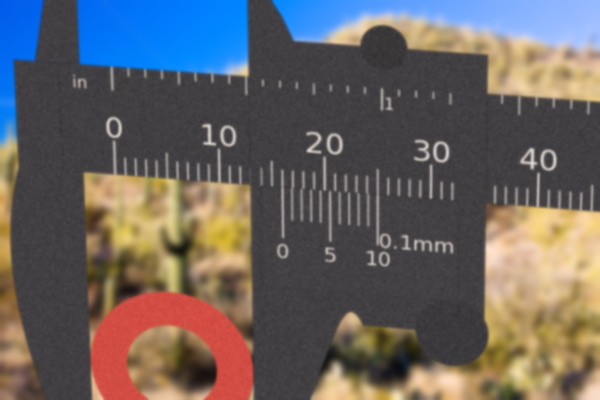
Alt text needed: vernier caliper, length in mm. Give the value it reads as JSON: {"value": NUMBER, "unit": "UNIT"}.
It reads {"value": 16.0, "unit": "mm"}
